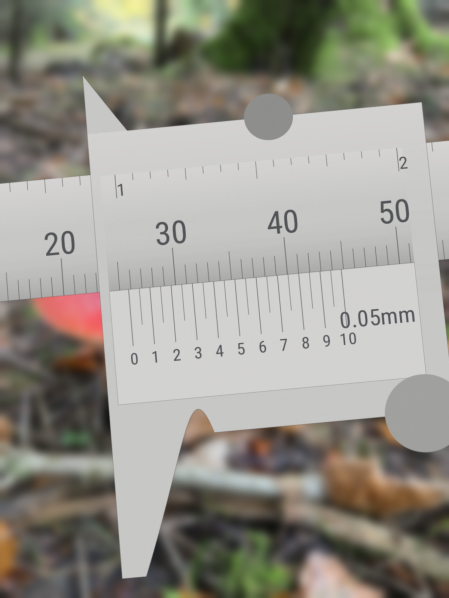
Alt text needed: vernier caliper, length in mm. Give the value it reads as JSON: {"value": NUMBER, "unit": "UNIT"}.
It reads {"value": 25.8, "unit": "mm"}
